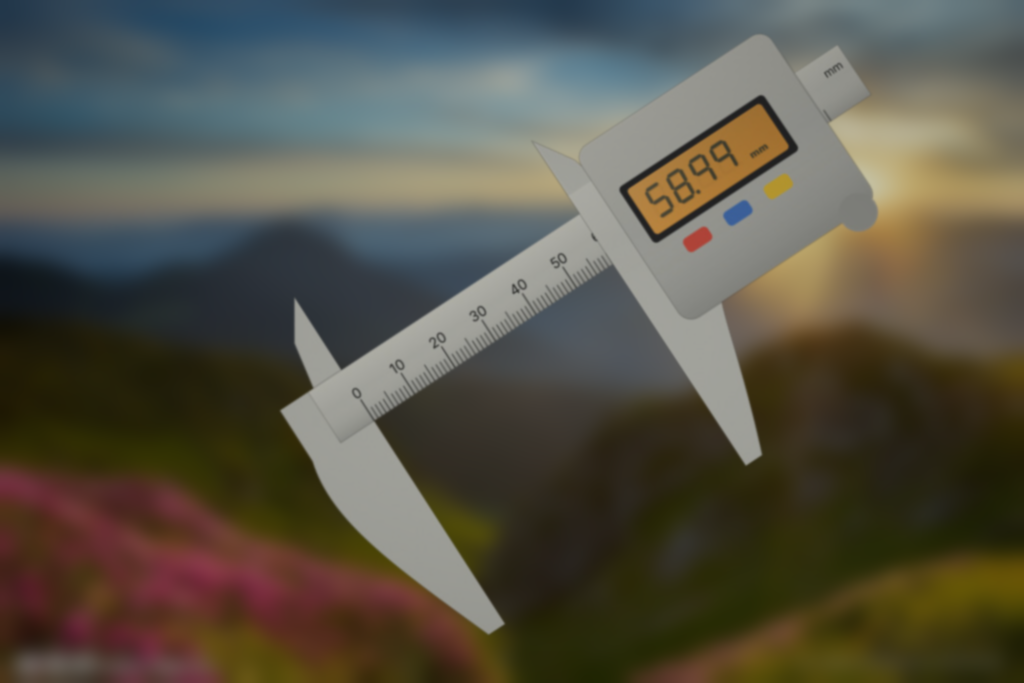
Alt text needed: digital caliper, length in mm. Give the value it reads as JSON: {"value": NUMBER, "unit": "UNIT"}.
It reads {"value": 58.99, "unit": "mm"}
